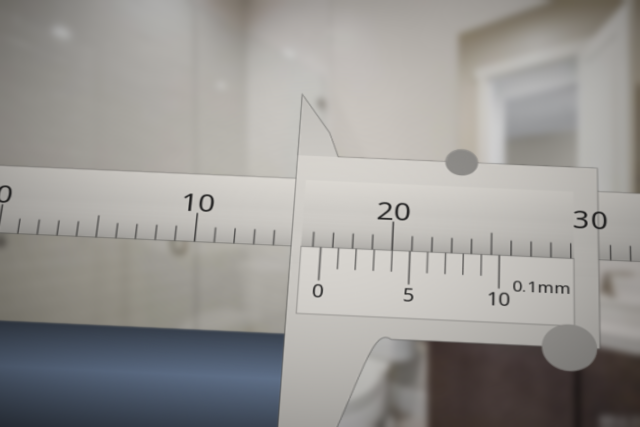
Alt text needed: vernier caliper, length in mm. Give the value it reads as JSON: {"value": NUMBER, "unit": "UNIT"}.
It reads {"value": 16.4, "unit": "mm"}
